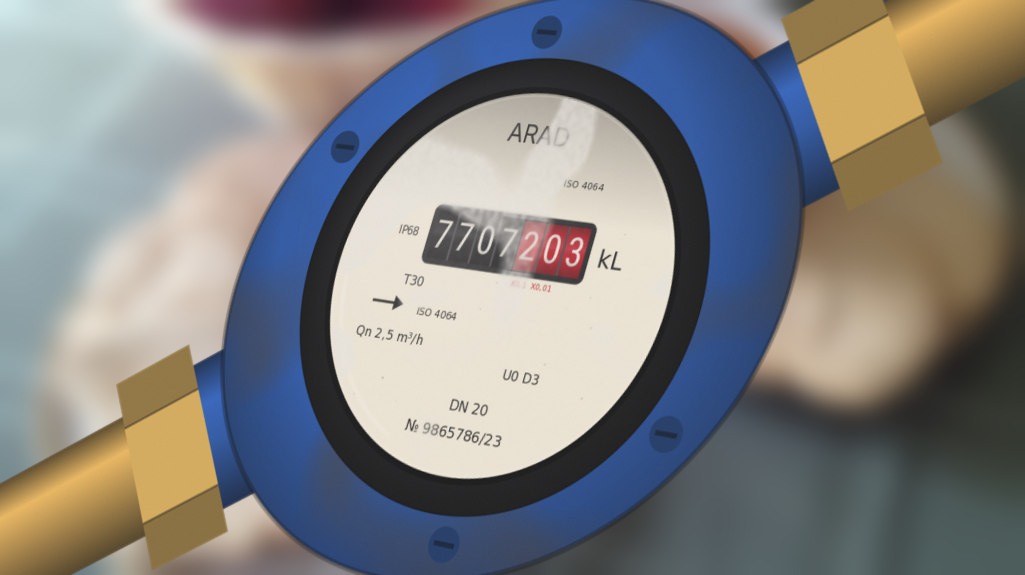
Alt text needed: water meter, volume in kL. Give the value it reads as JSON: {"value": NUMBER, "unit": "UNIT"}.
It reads {"value": 7707.203, "unit": "kL"}
